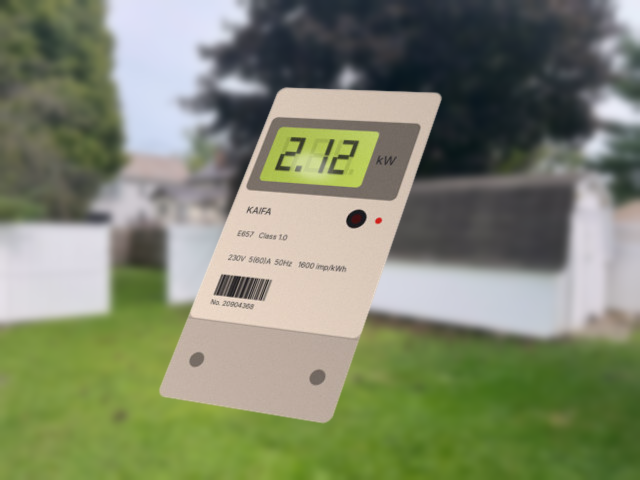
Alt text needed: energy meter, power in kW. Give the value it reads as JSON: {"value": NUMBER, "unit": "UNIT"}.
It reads {"value": 2.12, "unit": "kW"}
